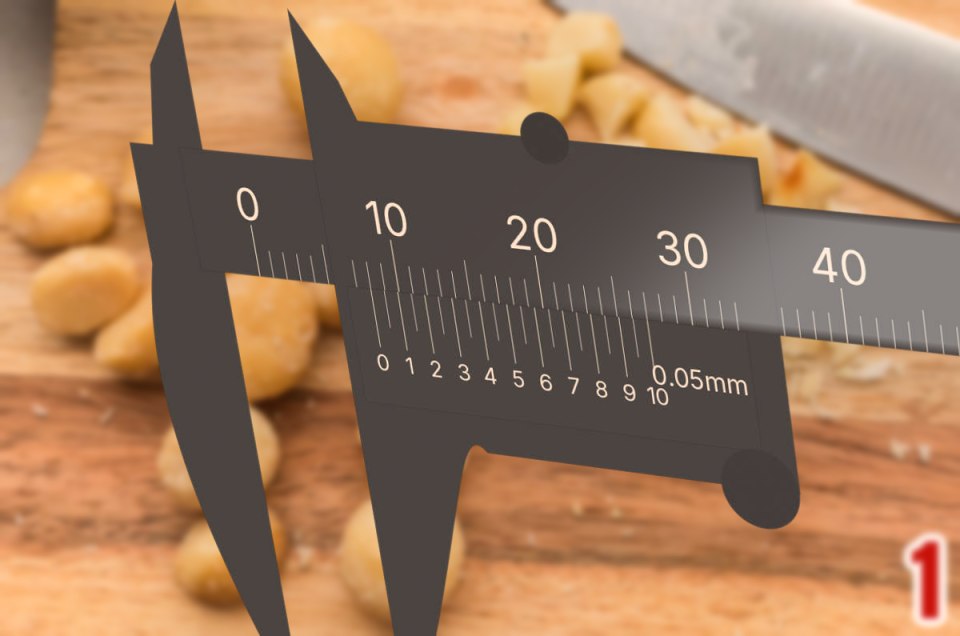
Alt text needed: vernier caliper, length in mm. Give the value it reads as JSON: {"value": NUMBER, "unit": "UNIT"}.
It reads {"value": 8.0, "unit": "mm"}
